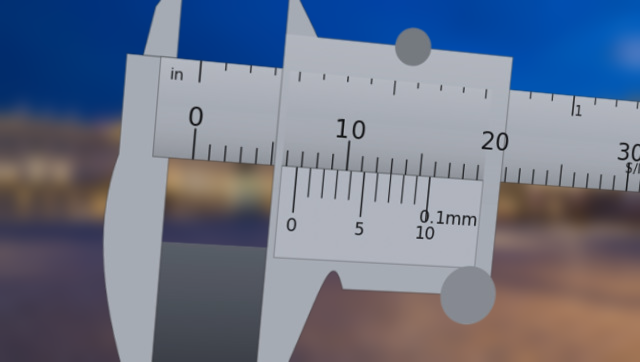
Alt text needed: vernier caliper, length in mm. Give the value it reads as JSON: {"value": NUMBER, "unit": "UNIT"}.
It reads {"value": 6.7, "unit": "mm"}
